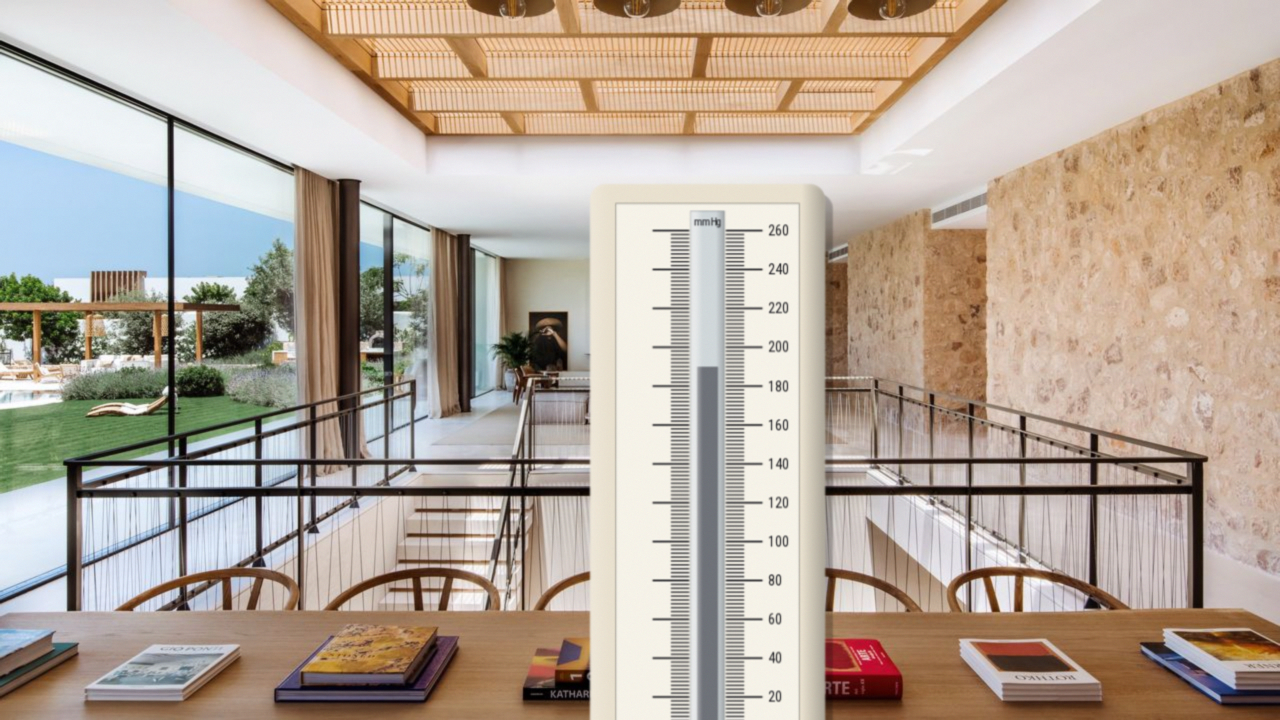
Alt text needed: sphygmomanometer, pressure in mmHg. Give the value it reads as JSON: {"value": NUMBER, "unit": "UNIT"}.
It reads {"value": 190, "unit": "mmHg"}
